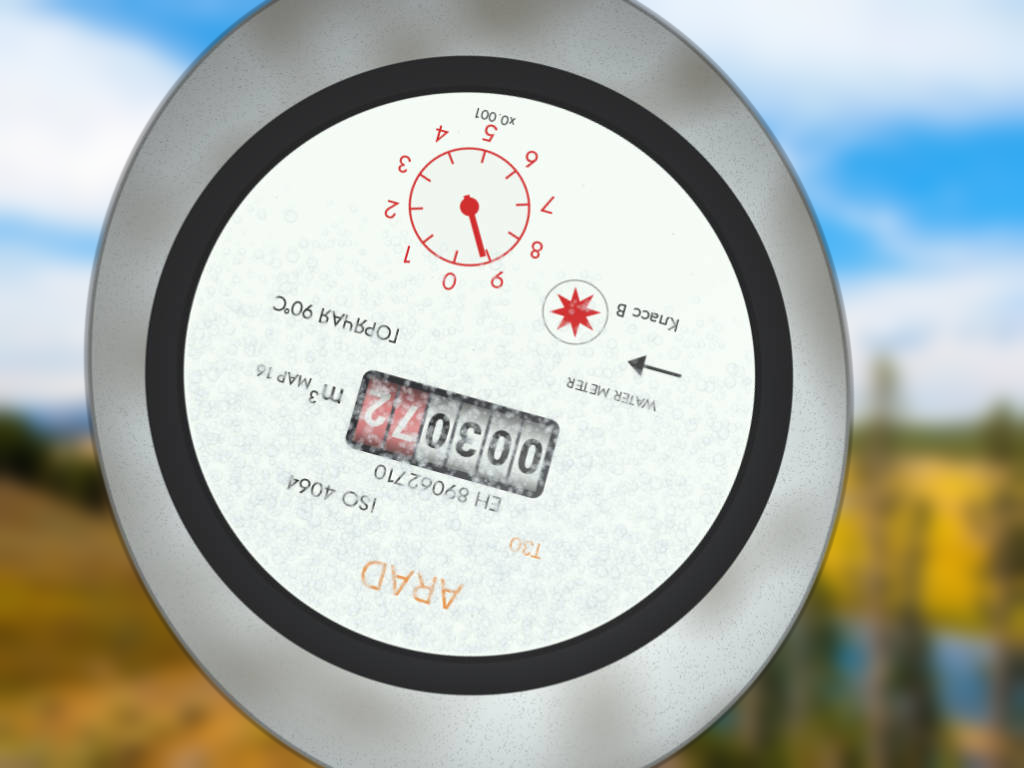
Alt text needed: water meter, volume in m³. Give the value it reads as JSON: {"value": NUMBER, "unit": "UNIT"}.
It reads {"value": 30.719, "unit": "m³"}
